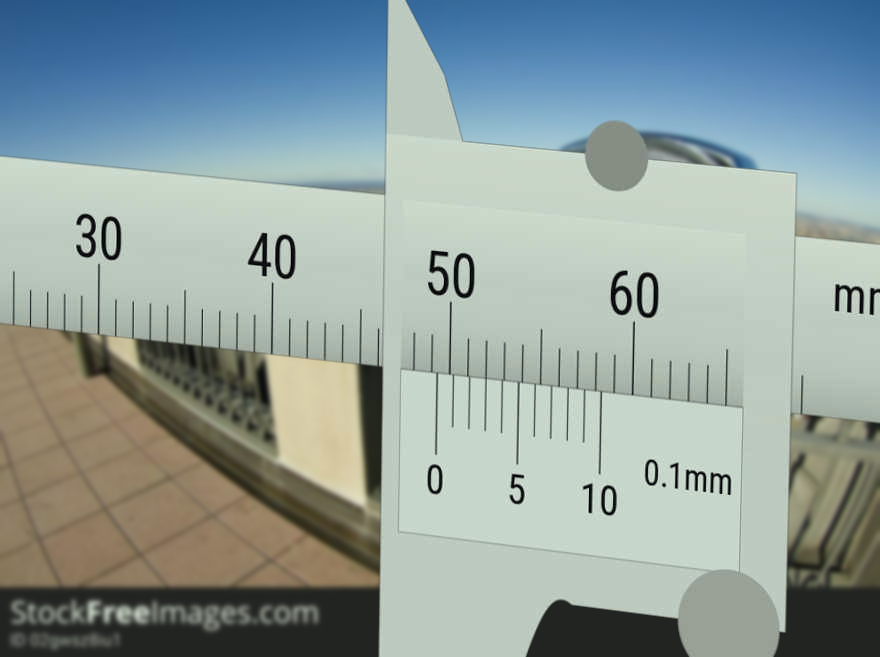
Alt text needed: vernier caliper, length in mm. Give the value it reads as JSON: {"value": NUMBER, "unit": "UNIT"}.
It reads {"value": 49.3, "unit": "mm"}
